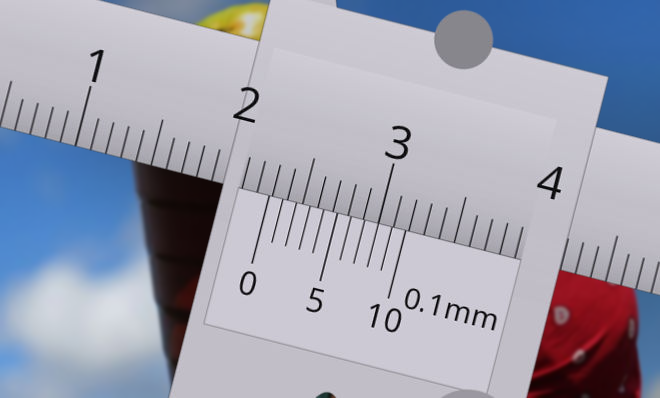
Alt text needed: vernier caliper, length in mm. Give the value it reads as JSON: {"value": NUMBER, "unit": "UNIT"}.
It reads {"value": 22.8, "unit": "mm"}
